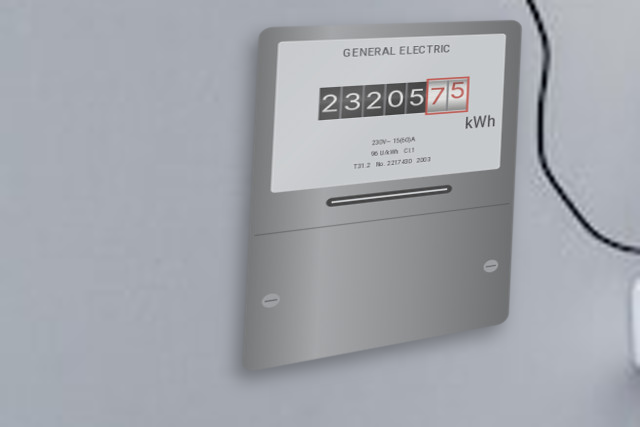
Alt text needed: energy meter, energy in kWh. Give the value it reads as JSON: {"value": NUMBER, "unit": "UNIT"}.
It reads {"value": 23205.75, "unit": "kWh"}
